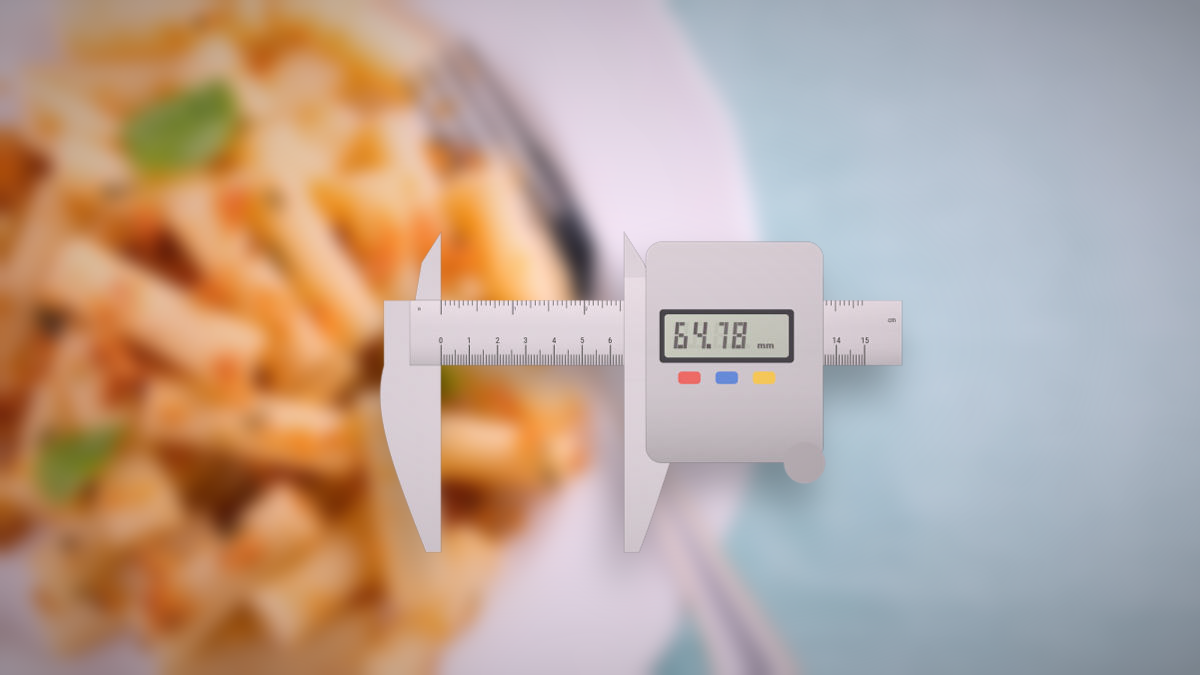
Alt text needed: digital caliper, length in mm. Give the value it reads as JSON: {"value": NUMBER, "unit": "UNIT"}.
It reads {"value": 64.78, "unit": "mm"}
